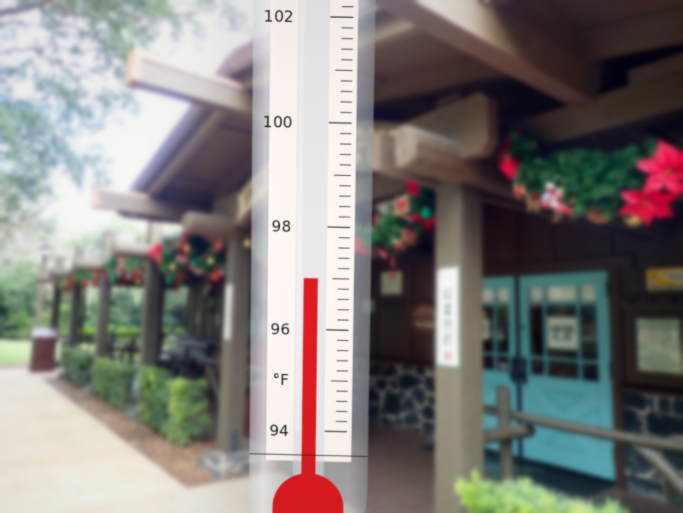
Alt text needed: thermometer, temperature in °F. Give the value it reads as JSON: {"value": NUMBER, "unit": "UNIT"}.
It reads {"value": 97, "unit": "°F"}
